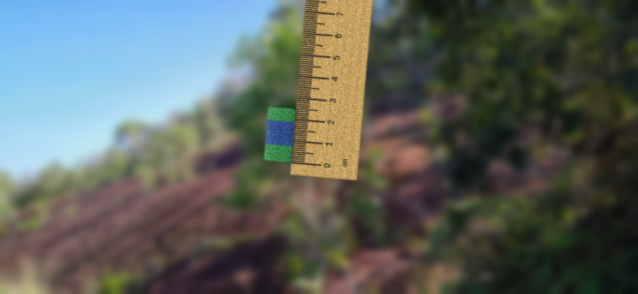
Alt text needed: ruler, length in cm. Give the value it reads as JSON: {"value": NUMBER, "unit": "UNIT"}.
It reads {"value": 2.5, "unit": "cm"}
